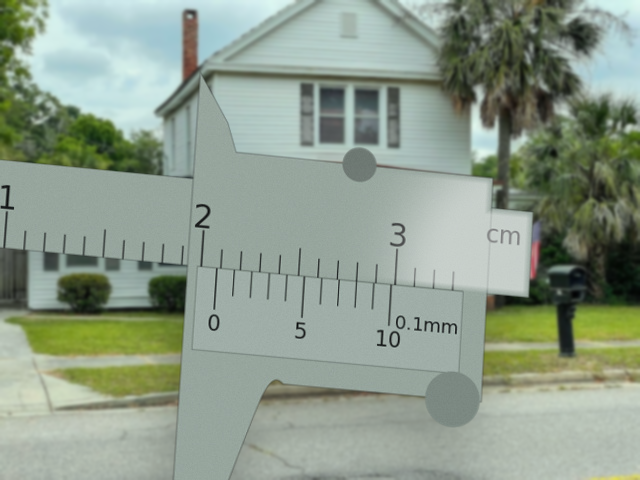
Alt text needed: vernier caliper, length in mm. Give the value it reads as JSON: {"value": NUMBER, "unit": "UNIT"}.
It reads {"value": 20.8, "unit": "mm"}
